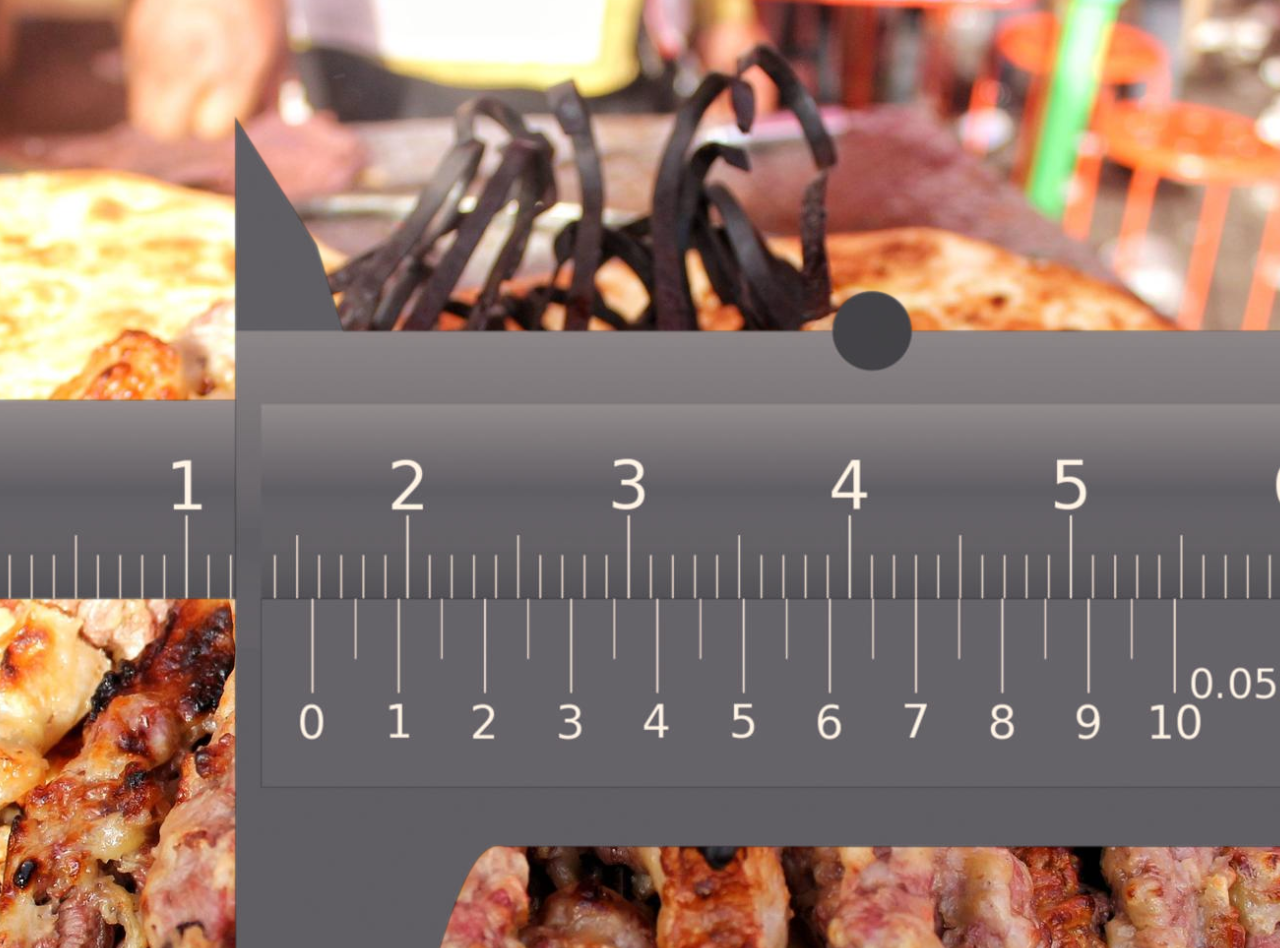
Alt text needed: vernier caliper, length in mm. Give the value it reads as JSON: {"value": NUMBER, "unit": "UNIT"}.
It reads {"value": 15.7, "unit": "mm"}
